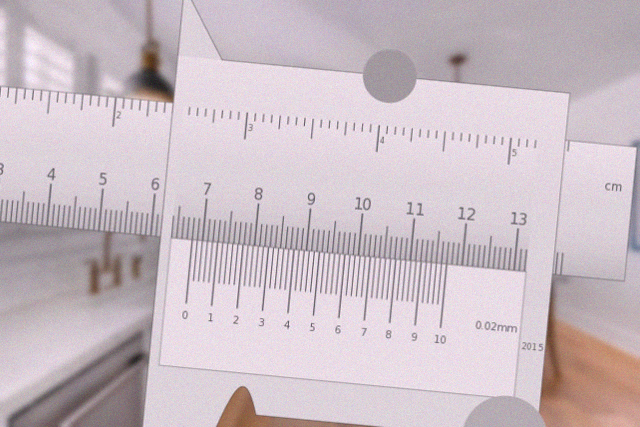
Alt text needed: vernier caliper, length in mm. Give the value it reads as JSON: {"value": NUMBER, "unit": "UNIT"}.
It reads {"value": 68.0, "unit": "mm"}
